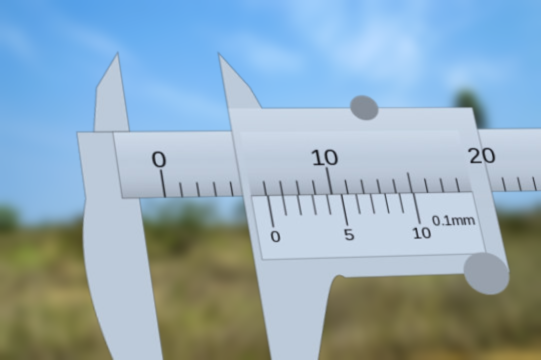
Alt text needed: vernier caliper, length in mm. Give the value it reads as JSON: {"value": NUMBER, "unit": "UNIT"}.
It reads {"value": 6.1, "unit": "mm"}
